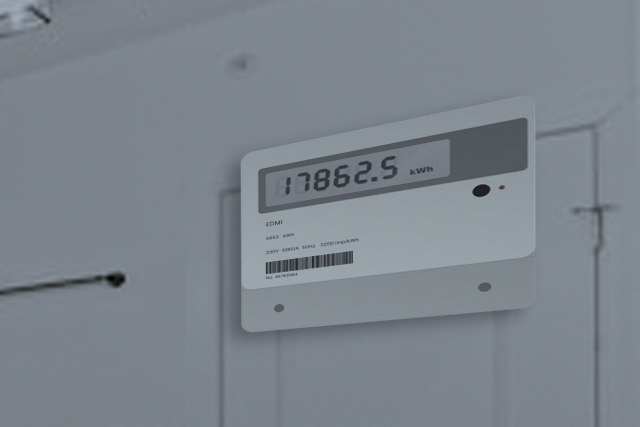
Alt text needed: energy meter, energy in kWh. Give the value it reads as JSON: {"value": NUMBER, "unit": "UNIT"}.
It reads {"value": 17862.5, "unit": "kWh"}
